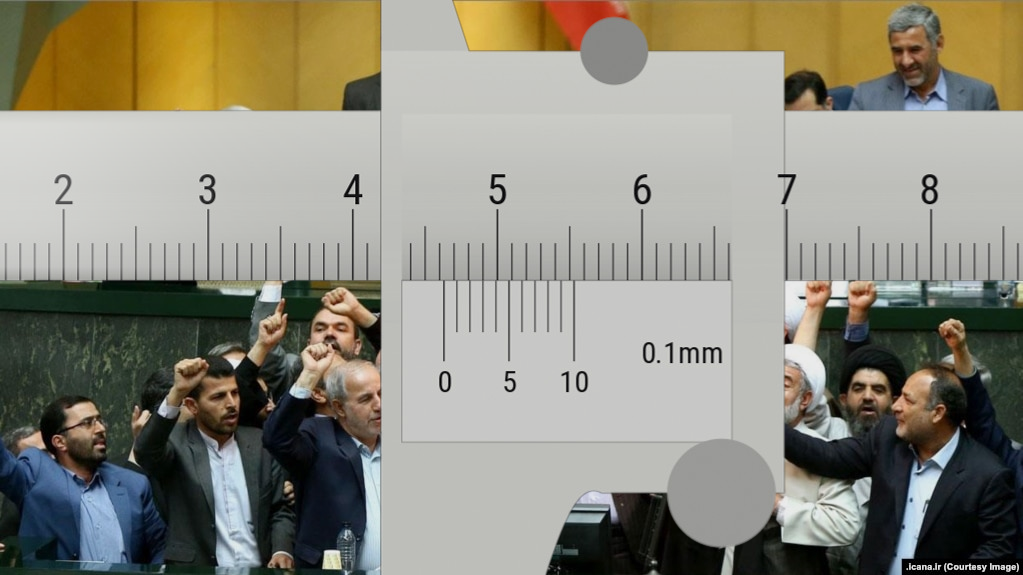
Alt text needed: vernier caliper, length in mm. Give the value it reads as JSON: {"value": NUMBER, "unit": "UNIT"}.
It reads {"value": 46.3, "unit": "mm"}
